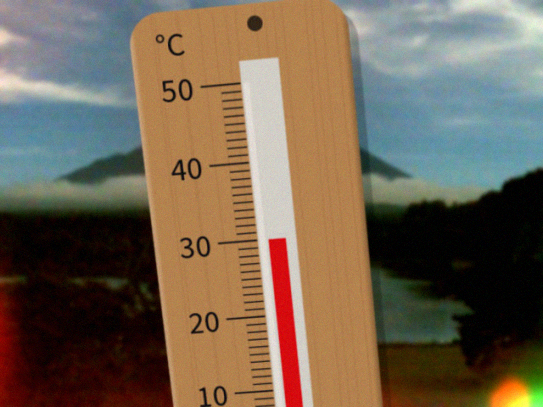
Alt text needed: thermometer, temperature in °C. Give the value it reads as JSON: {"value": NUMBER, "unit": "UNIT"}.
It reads {"value": 30, "unit": "°C"}
